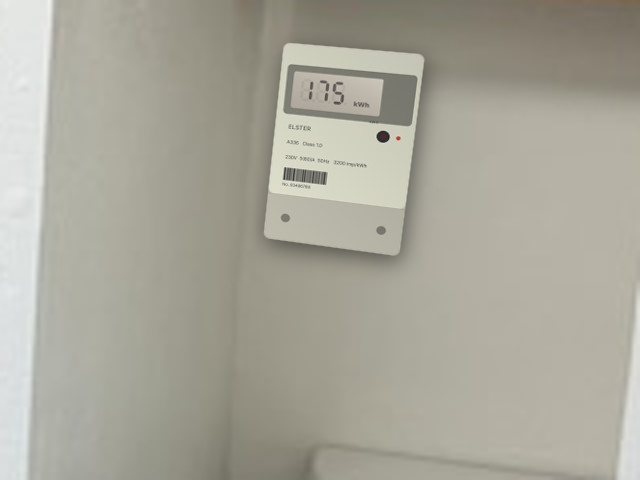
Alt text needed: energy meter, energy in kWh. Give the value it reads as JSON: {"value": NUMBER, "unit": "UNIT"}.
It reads {"value": 175, "unit": "kWh"}
